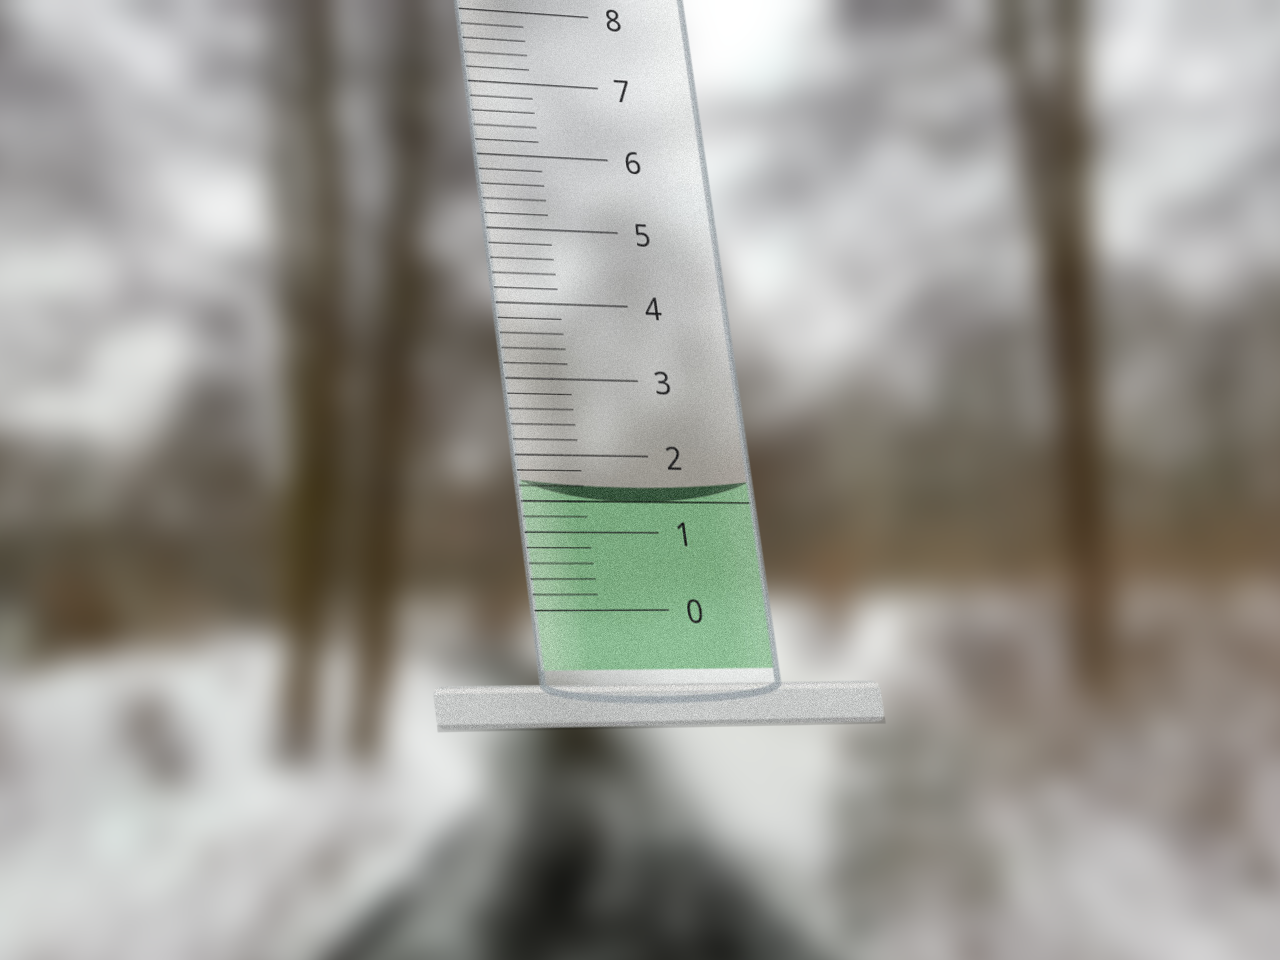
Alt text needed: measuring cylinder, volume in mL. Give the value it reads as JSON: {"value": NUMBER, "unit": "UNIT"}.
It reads {"value": 1.4, "unit": "mL"}
